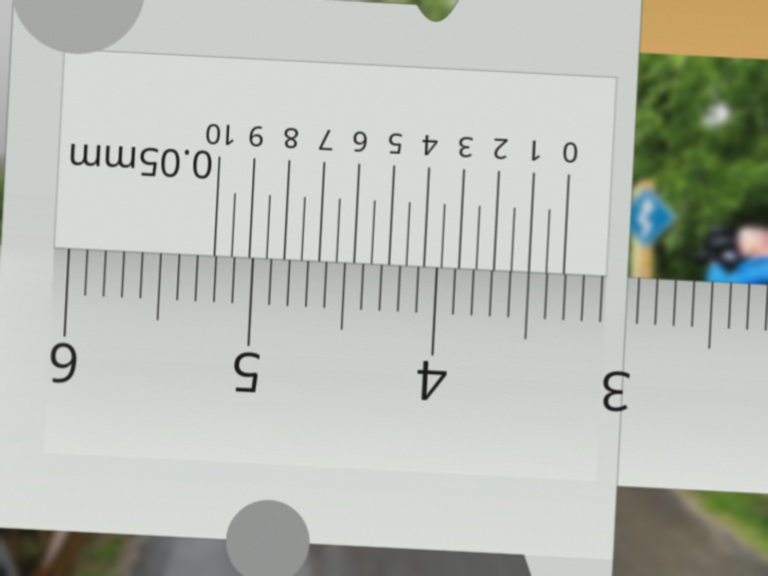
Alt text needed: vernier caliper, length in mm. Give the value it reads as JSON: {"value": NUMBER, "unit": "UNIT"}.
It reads {"value": 33.1, "unit": "mm"}
